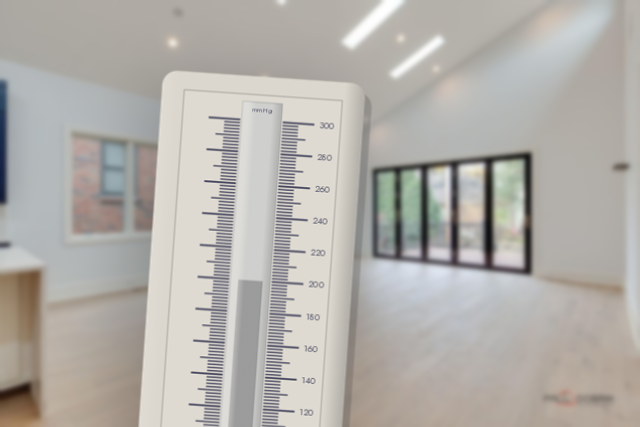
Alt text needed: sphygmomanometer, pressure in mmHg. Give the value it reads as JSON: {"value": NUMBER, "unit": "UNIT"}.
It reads {"value": 200, "unit": "mmHg"}
